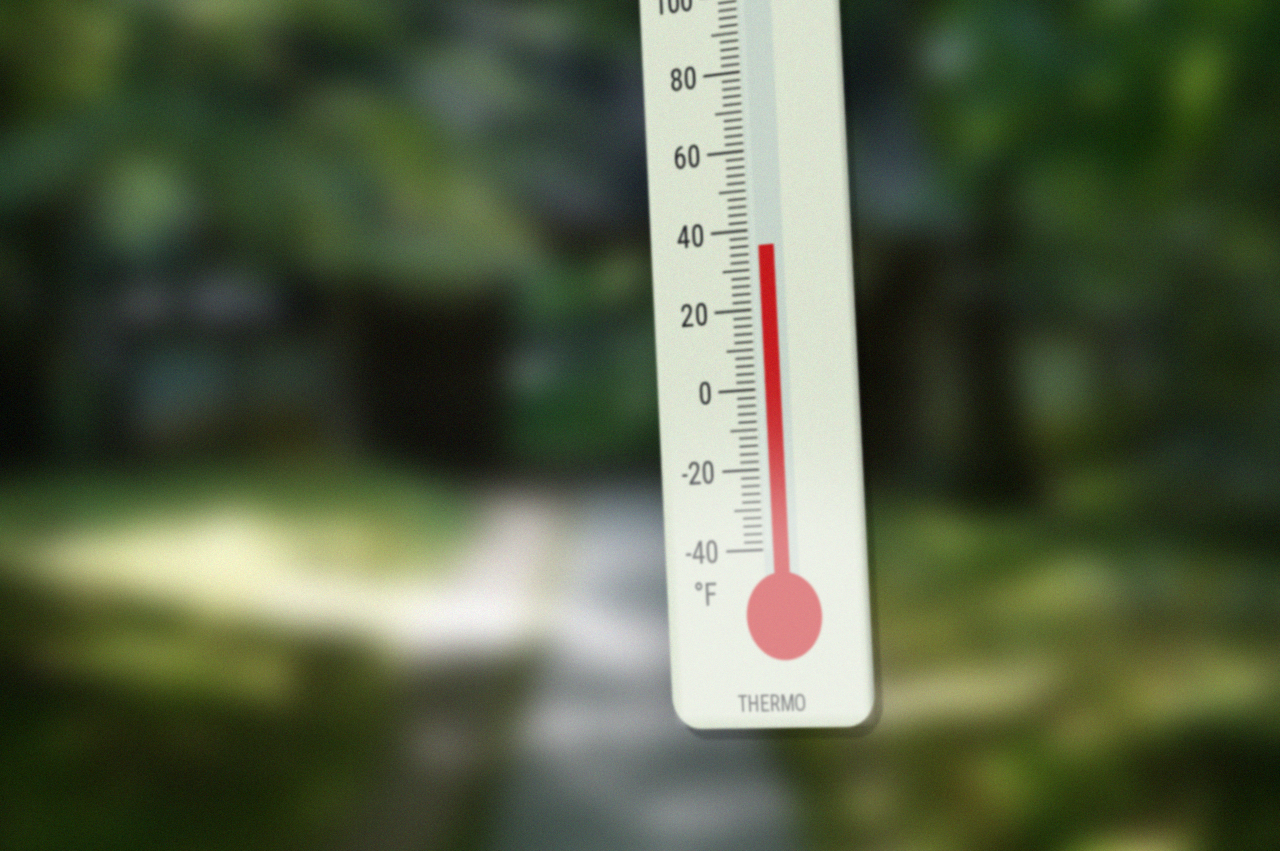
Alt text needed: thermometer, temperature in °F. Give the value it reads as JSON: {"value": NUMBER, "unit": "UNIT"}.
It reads {"value": 36, "unit": "°F"}
